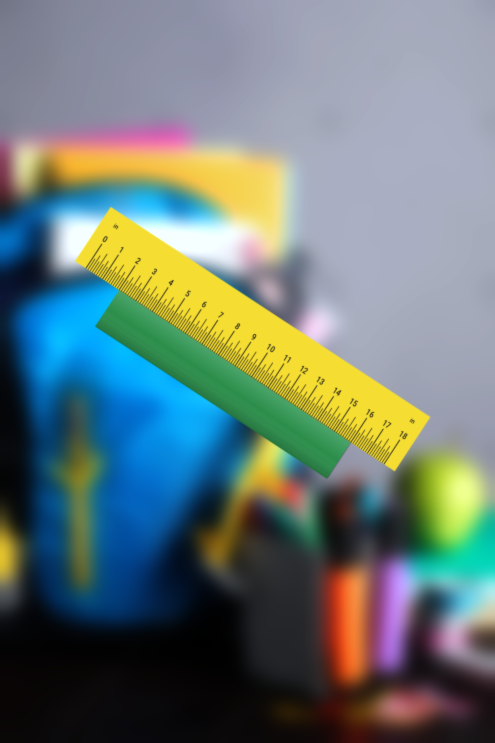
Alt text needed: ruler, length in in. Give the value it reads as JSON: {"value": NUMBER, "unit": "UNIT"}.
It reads {"value": 14, "unit": "in"}
